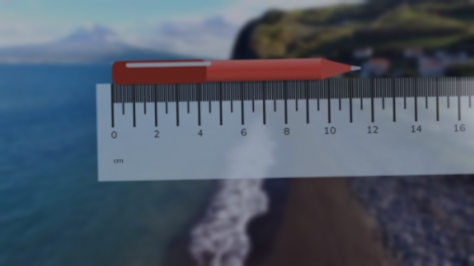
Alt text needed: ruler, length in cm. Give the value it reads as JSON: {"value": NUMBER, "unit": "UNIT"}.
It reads {"value": 11.5, "unit": "cm"}
